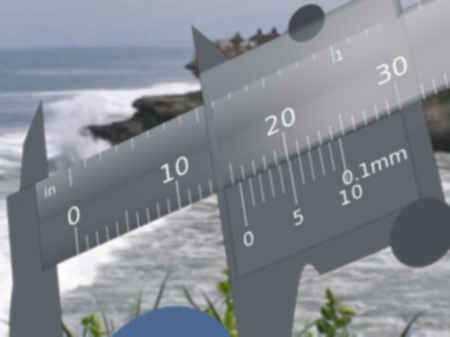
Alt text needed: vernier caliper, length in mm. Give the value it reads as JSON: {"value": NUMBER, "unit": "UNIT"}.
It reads {"value": 15.6, "unit": "mm"}
